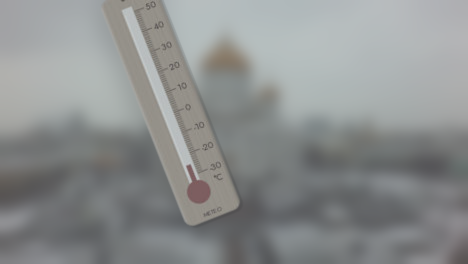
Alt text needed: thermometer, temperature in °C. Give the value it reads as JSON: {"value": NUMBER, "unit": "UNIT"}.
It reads {"value": -25, "unit": "°C"}
